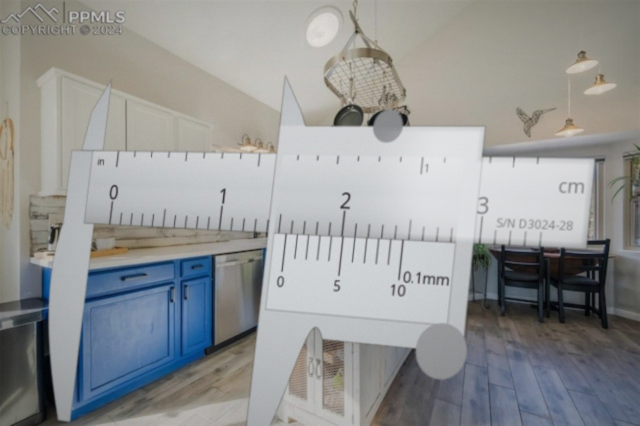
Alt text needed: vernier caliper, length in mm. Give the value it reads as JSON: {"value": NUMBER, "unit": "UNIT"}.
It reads {"value": 15.6, "unit": "mm"}
